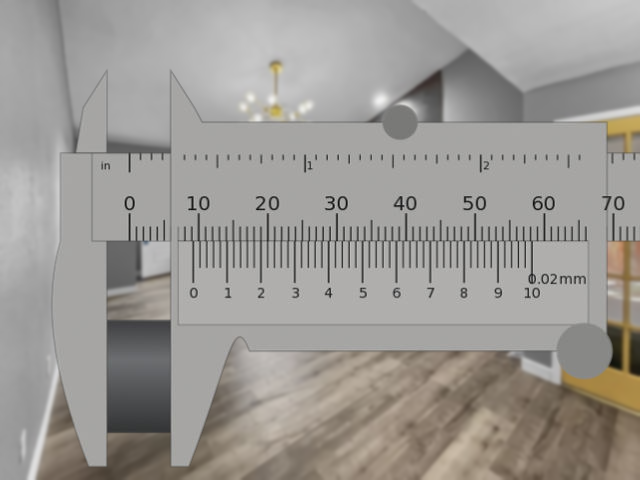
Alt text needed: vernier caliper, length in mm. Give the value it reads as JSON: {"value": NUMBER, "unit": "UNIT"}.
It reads {"value": 9.2, "unit": "mm"}
